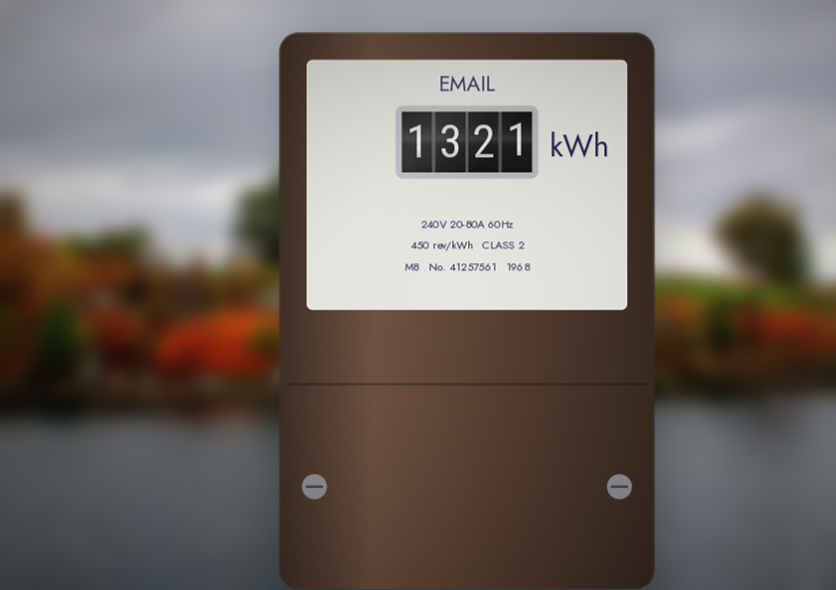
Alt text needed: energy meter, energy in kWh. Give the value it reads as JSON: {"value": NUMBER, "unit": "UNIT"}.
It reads {"value": 1321, "unit": "kWh"}
